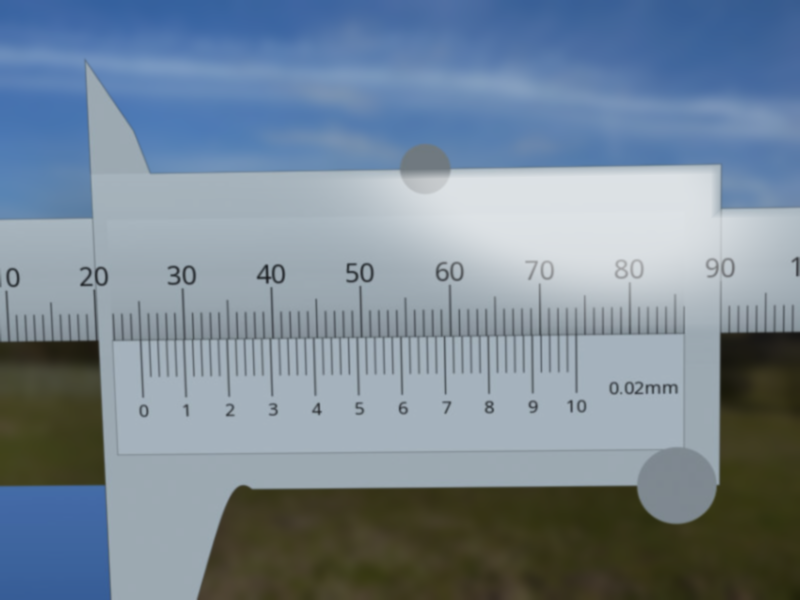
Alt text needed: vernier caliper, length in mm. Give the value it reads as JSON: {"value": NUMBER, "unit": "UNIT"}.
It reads {"value": 25.0, "unit": "mm"}
